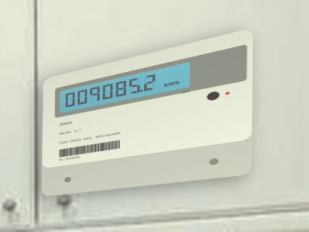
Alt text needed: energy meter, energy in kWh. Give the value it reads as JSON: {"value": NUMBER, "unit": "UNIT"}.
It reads {"value": 9085.2, "unit": "kWh"}
